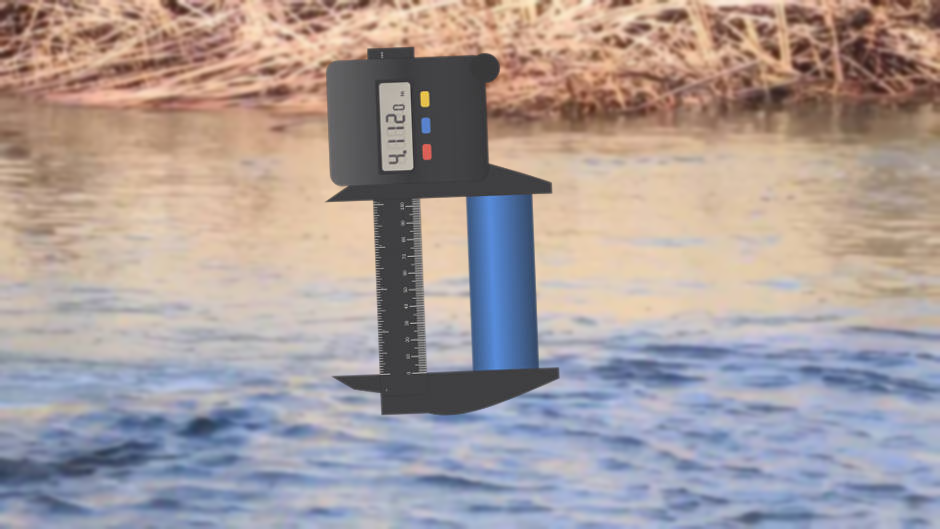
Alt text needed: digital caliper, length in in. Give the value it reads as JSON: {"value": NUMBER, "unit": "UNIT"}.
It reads {"value": 4.1120, "unit": "in"}
